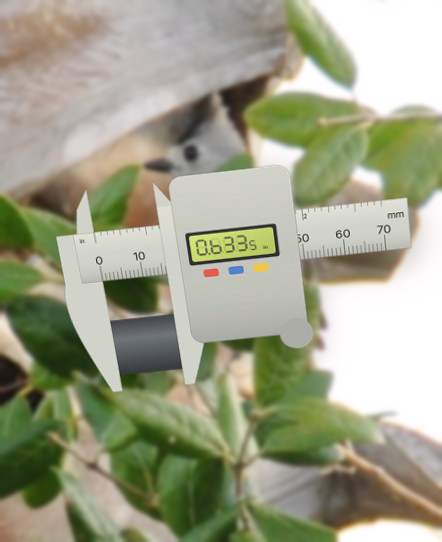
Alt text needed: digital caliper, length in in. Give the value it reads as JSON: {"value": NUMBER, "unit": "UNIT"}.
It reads {"value": 0.6335, "unit": "in"}
